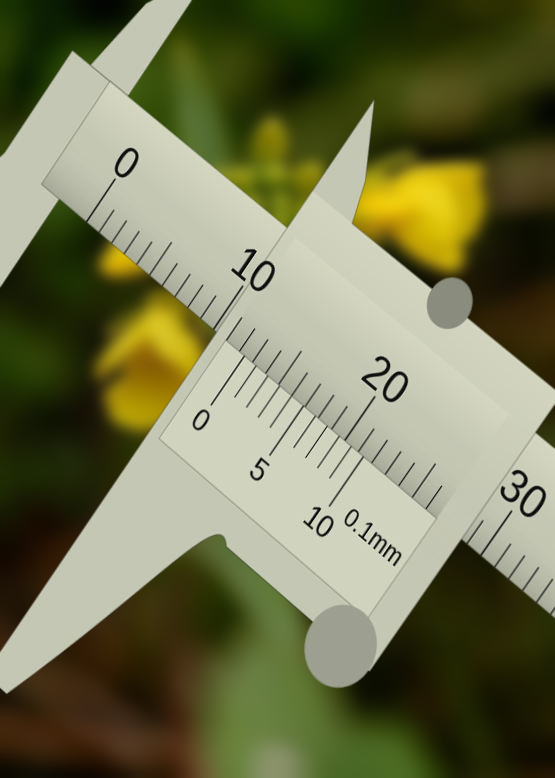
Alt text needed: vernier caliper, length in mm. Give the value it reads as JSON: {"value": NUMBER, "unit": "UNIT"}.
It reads {"value": 12.4, "unit": "mm"}
